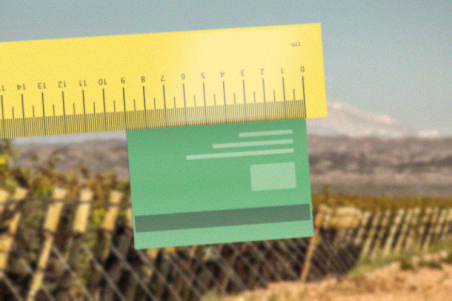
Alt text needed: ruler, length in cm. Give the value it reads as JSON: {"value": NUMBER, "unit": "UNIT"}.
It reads {"value": 9, "unit": "cm"}
